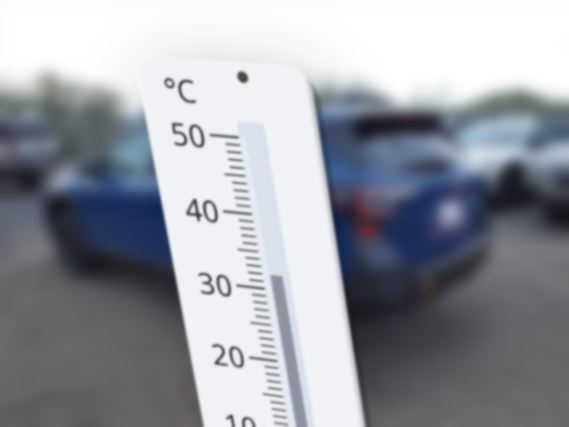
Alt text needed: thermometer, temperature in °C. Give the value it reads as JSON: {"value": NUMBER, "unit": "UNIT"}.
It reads {"value": 32, "unit": "°C"}
